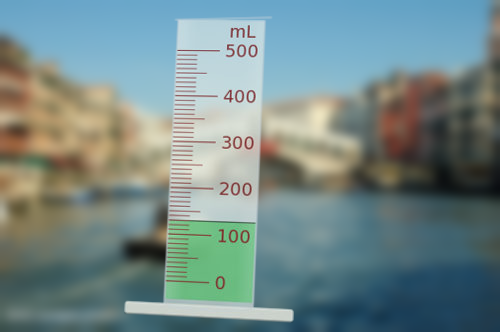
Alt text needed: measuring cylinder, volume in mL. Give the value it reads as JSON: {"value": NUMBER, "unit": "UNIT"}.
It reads {"value": 130, "unit": "mL"}
